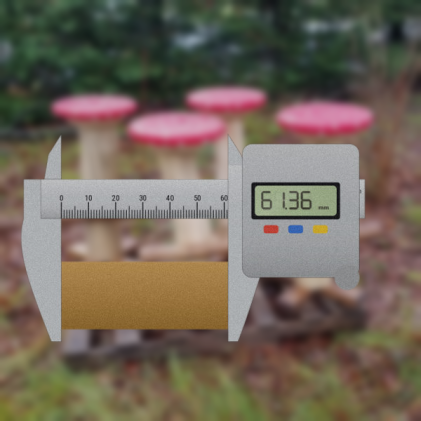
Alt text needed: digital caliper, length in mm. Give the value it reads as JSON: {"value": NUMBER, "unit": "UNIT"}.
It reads {"value": 61.36, "unit": "mm"}
